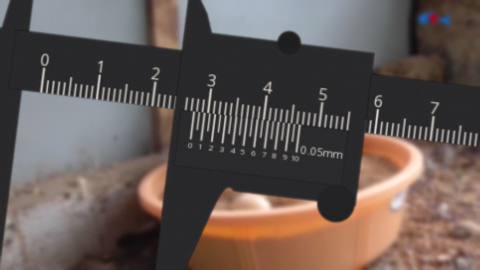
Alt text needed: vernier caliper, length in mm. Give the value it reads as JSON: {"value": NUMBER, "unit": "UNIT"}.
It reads {"value": 27.5, "unit": "mm"}
